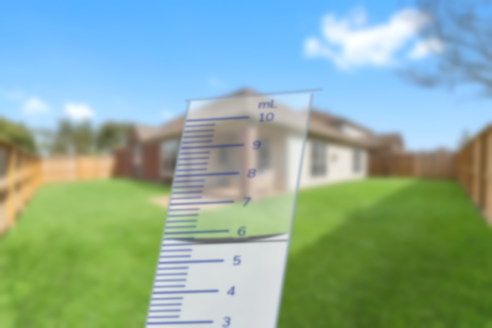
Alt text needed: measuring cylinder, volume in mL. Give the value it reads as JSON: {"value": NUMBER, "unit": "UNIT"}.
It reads {"value": 5.6, "unit": "mL"}
